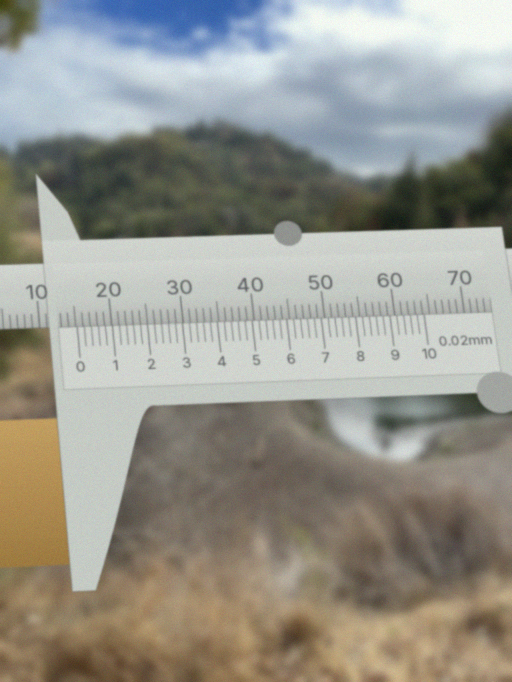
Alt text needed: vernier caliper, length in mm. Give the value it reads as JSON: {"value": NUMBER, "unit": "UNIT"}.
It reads {"value": 15.2, "unit": "mm"}
